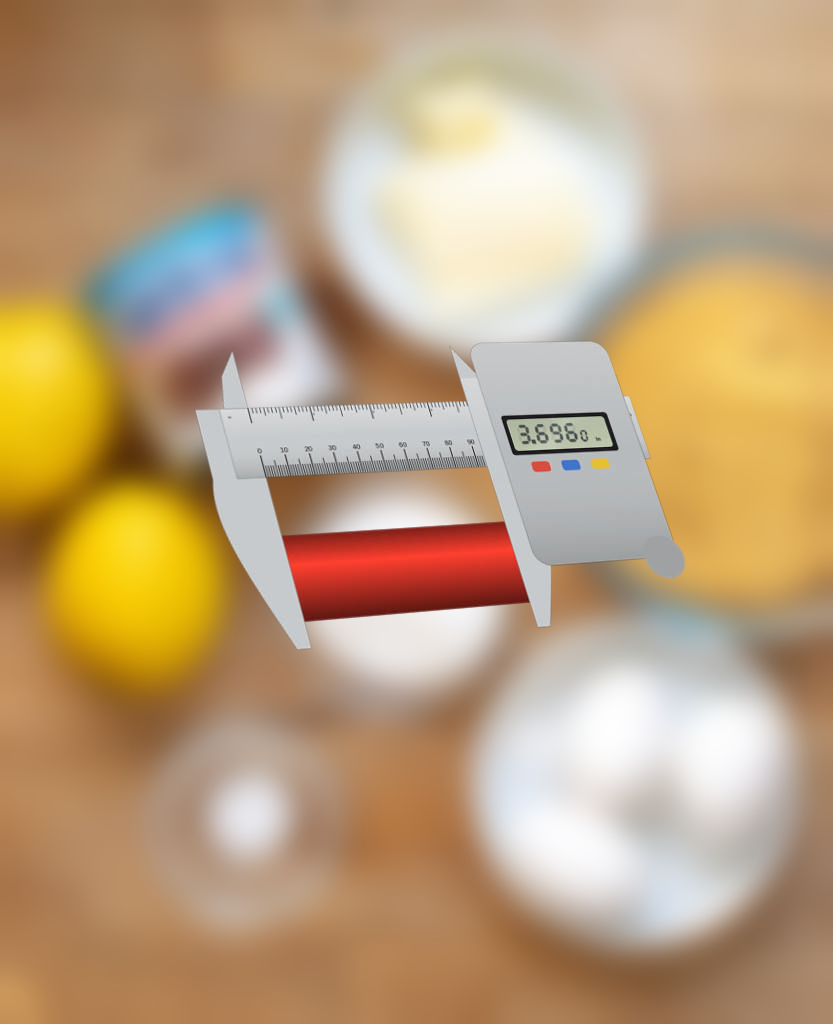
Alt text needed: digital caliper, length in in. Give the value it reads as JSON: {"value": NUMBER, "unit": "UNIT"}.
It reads {"value": 3.6960, "unit": "in"}
